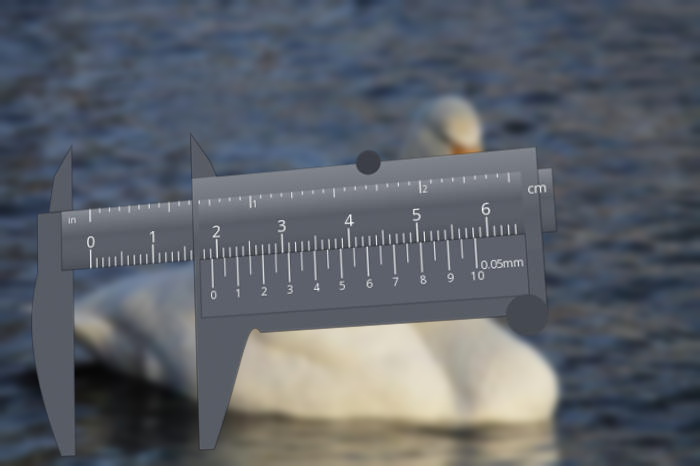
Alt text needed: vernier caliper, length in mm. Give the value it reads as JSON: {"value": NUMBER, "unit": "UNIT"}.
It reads {"value": 19.2, "unit": "mm"}
